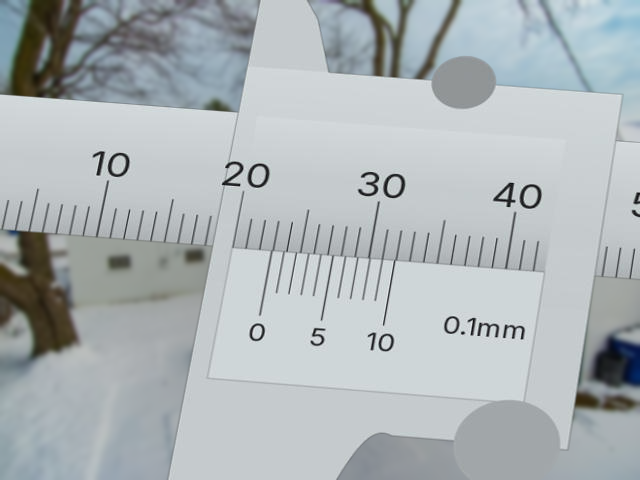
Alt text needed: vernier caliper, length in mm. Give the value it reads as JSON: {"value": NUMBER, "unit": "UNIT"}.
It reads {"value": 22.9, "unit": "mm"}
